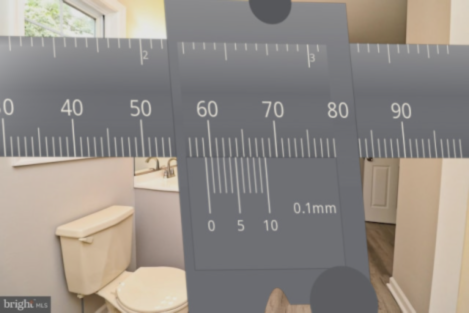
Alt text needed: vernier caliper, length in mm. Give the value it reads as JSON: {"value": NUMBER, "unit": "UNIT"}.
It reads {"value": 59.2, "unit": "mm"}
